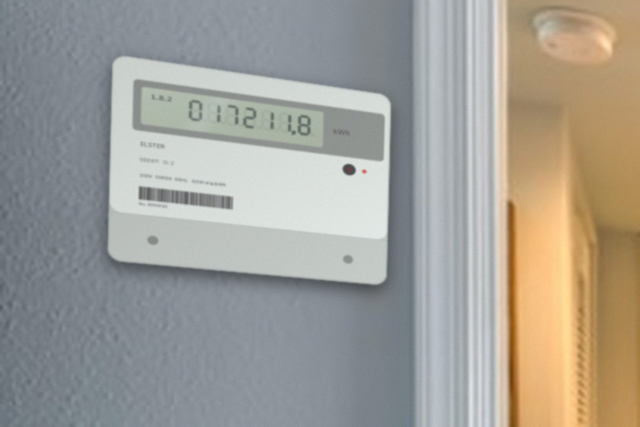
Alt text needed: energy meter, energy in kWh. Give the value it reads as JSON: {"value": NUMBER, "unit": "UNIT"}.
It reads {"value": 17211.8, "unit": "kWh"}
